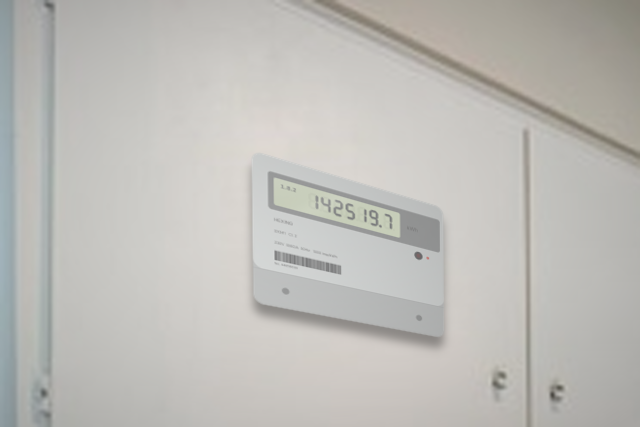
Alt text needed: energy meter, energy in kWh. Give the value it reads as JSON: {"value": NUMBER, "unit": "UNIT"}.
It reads {"value": 142519.7, "unit": "kWh"}
